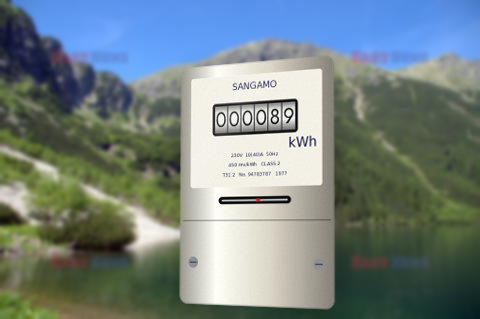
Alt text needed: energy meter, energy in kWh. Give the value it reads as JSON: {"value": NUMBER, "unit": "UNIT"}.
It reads {"value": 89, "unit": "kWh"}
